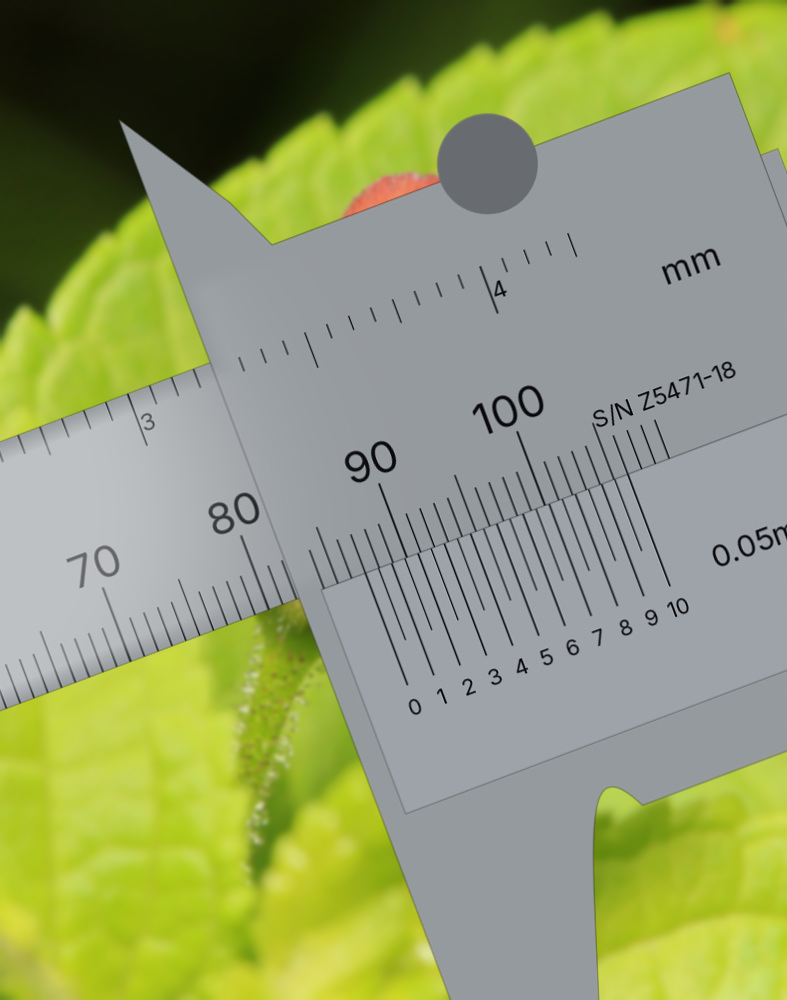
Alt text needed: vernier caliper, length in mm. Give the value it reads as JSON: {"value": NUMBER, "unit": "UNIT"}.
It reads {"value": 87.0, "unit": "mm"}
